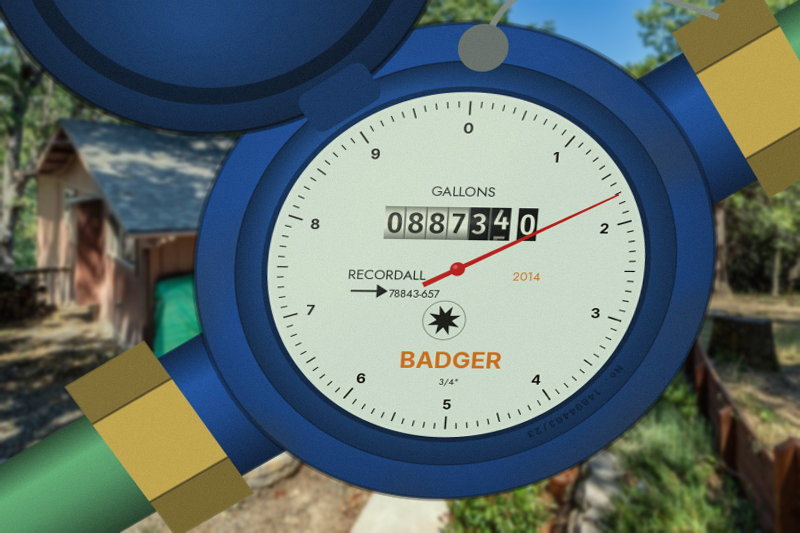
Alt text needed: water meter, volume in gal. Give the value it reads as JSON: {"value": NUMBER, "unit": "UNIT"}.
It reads {"value": 887341.7, "unit": "gal"}
